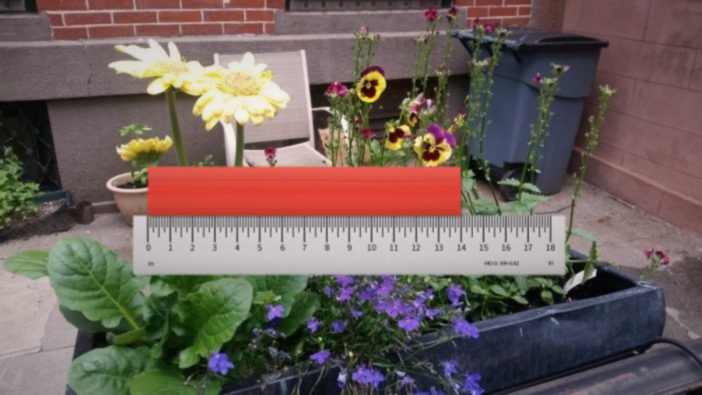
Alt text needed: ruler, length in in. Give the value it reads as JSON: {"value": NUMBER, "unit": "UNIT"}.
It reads {"value": 14, "unit": "in"}
